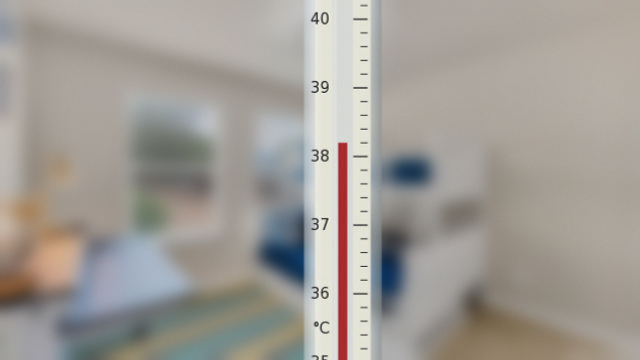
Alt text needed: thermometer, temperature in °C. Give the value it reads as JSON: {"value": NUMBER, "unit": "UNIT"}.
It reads {"value": 38.2, "unit": "°C"}
